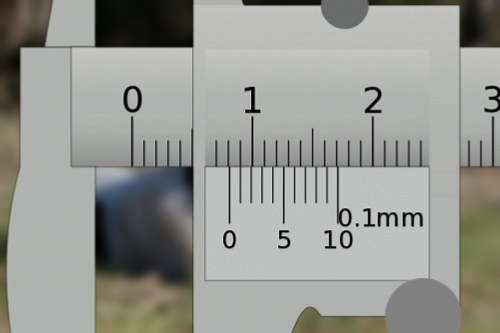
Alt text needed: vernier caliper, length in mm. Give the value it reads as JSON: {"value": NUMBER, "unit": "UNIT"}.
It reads {"value": 8.1, "unit": "mm"}
